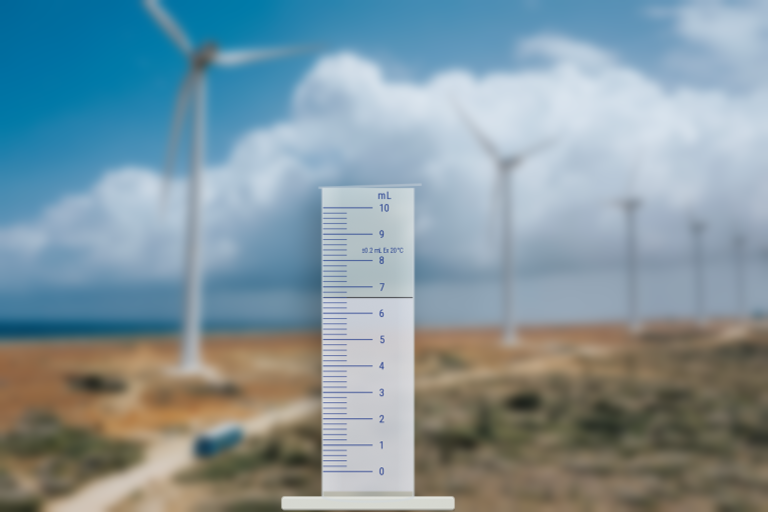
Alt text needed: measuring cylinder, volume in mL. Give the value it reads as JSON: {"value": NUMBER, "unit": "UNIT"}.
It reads {"value": 6.6, "unit": "mL"}
